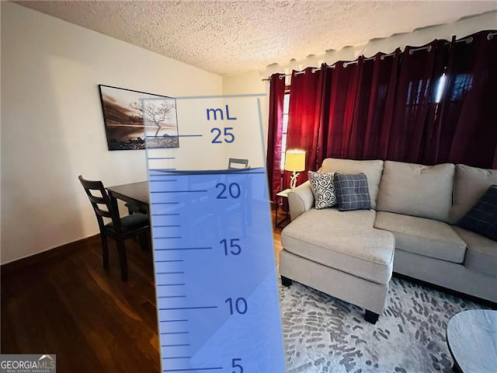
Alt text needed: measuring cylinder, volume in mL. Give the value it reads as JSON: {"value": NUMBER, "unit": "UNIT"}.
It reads {"value": 21.5, "unit": "mL"}
